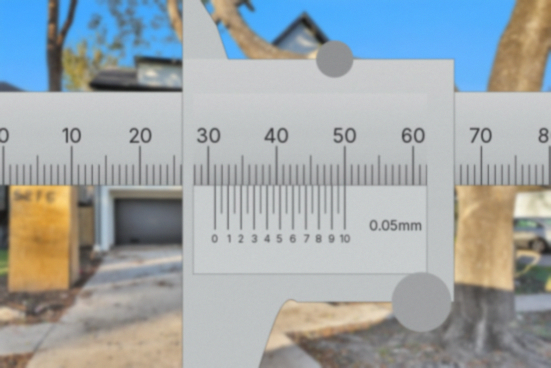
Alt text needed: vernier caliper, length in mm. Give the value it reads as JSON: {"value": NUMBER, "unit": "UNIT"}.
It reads {"value": 31.0, "unit": "mm"}
